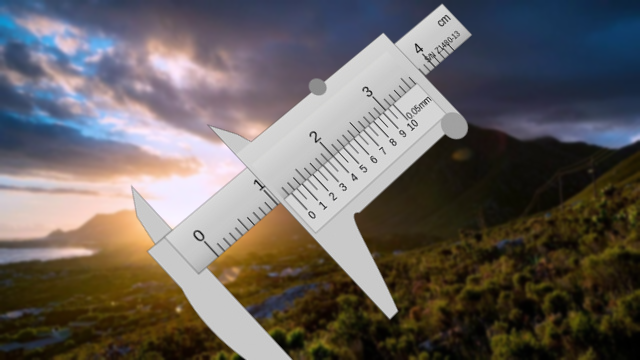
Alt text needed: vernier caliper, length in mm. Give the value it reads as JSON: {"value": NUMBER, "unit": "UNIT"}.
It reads {"value": 12.4, "unit": "mm"}
